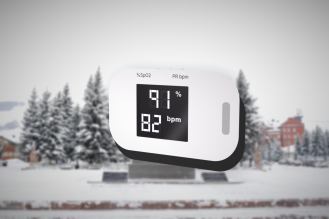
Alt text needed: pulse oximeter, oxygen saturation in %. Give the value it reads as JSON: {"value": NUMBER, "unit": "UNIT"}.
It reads {"value": 91, "unit": "%"}
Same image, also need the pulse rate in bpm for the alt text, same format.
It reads {"value": 82, "unit": "bpm"}
